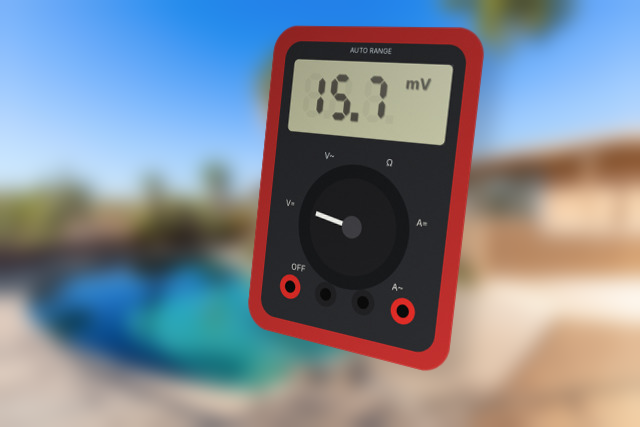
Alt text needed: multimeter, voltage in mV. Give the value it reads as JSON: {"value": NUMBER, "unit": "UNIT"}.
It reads {"value": 15.7, "unit": "mV"}
